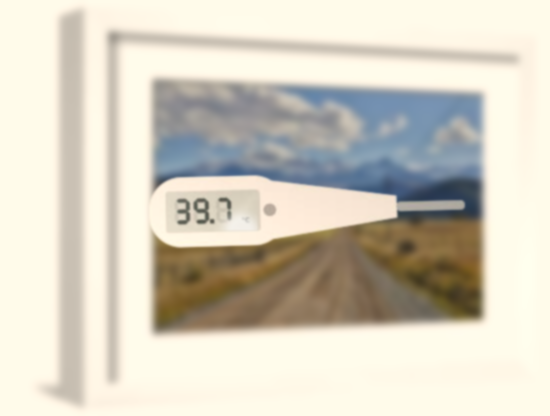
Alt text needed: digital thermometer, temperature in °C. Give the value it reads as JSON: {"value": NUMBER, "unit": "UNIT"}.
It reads {"value": 39.7, "unit": "°C"}
